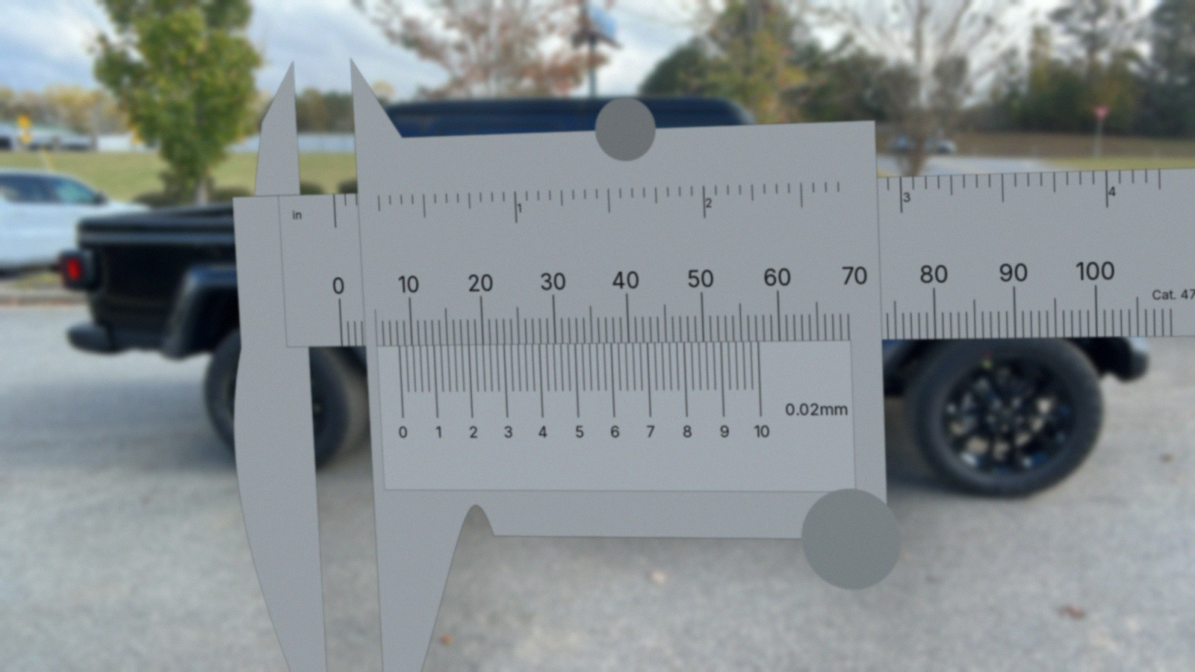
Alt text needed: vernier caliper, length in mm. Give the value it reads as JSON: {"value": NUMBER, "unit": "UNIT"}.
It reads {"value": 8.2, "unit": "mm"}
